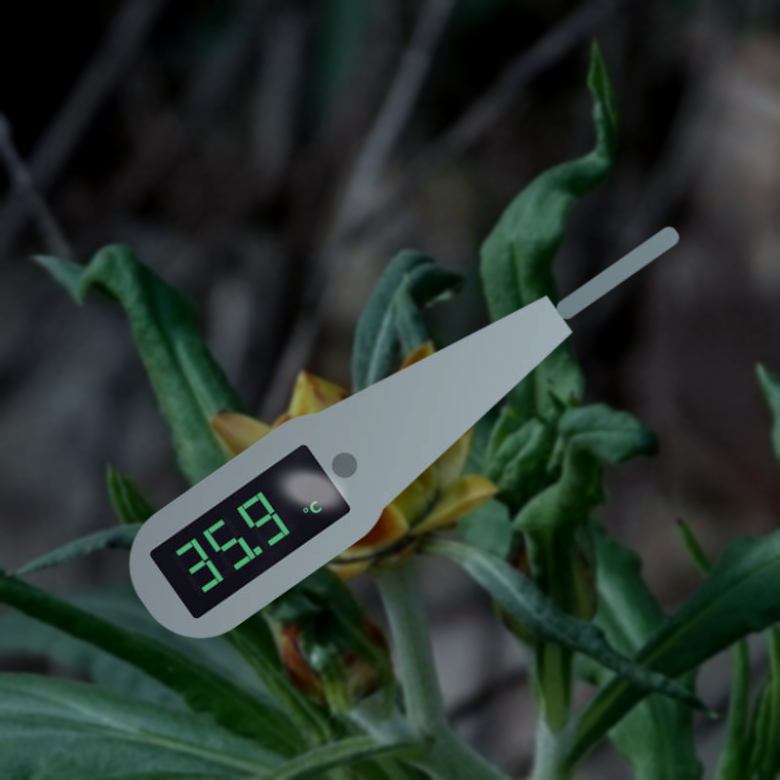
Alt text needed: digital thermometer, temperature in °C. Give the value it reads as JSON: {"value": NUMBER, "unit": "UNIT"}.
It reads {"value": 35.9, "unit": "°C"}
